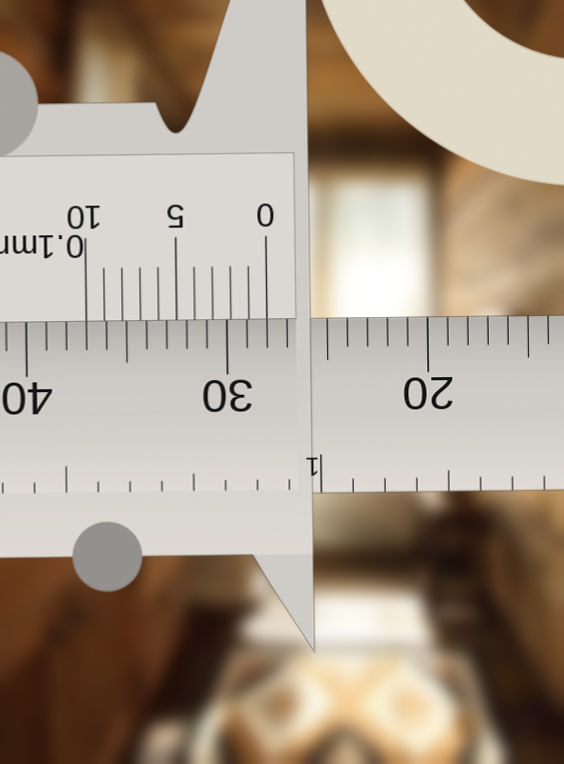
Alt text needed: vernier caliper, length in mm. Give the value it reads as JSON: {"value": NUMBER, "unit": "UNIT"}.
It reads {"value": 28.0, "unit": "mm"}
